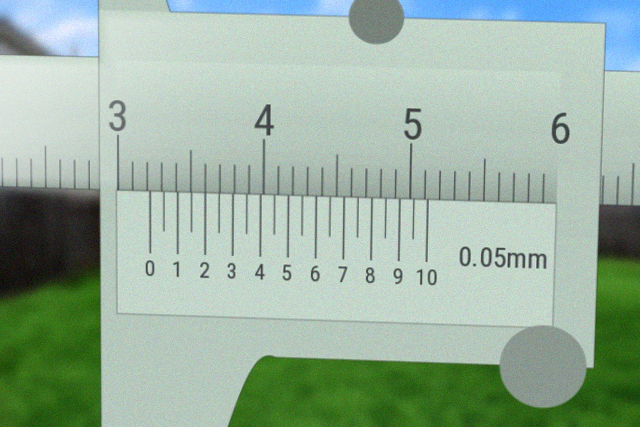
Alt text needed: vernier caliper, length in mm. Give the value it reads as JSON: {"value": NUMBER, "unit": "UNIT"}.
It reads {"value": 32.2, "unit": "mm"}
